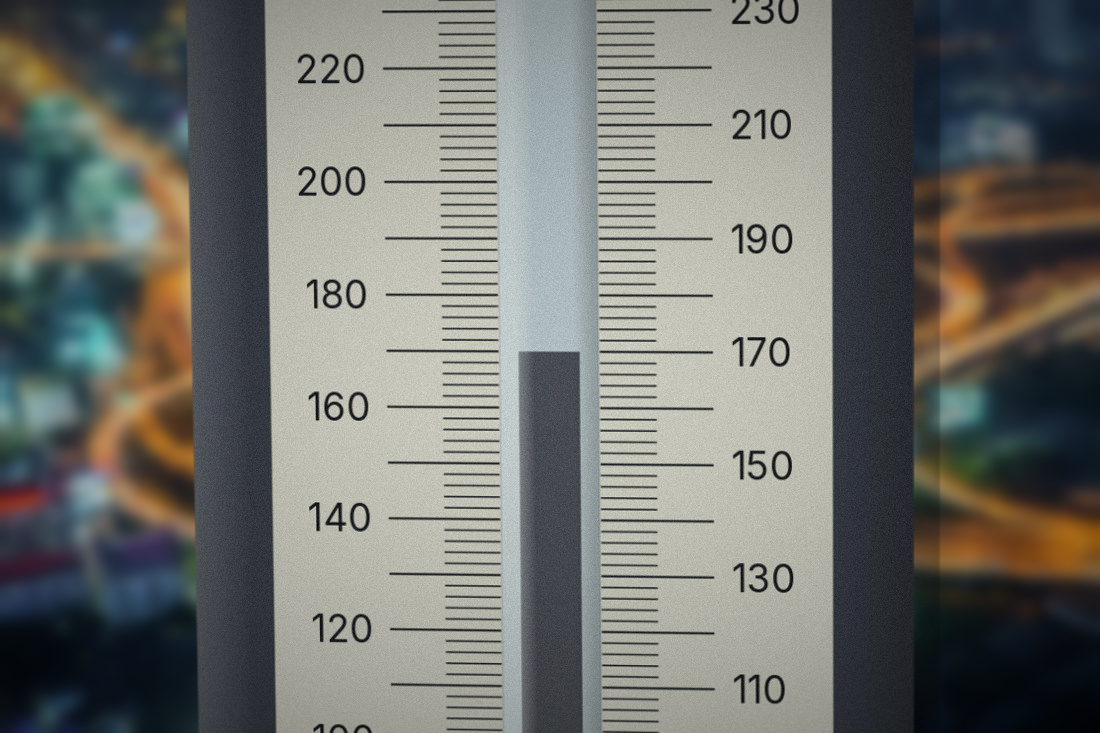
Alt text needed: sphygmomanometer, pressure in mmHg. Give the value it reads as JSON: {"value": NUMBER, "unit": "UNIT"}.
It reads {"value": 170, "unit": "mmHg"}
